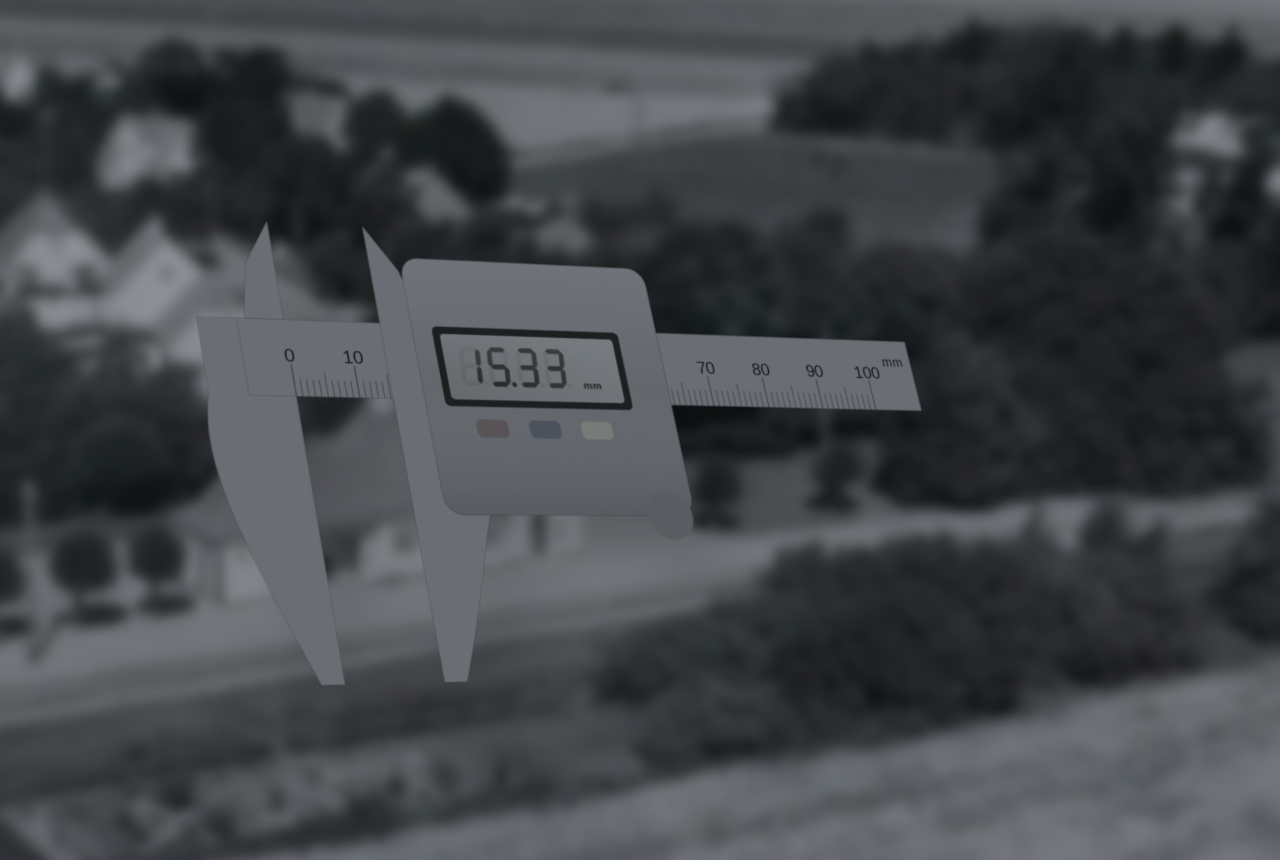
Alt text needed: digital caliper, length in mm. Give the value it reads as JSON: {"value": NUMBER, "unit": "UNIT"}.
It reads {"value": 15.33, "unit": "mm"}
